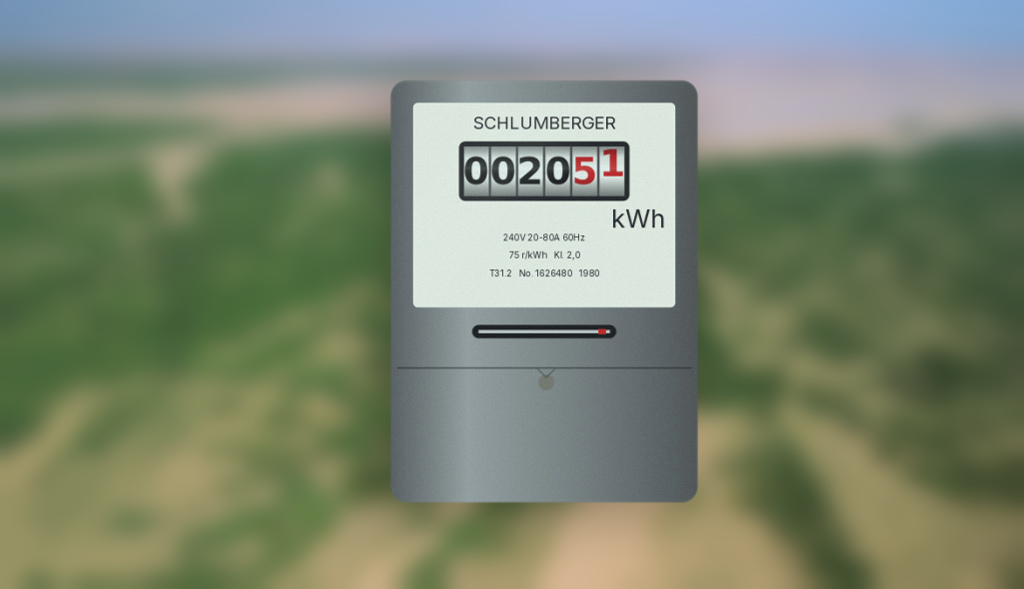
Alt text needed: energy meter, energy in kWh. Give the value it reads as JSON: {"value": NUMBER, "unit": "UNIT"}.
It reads {"value": 20.51, "unit": "kWh"}
